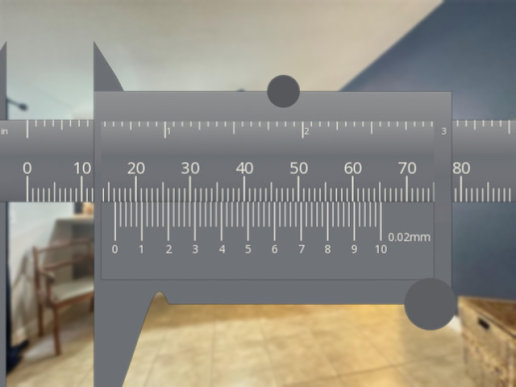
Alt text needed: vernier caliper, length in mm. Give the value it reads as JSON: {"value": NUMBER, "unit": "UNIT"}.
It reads {"value": 16.2, "unit": "mm"}
